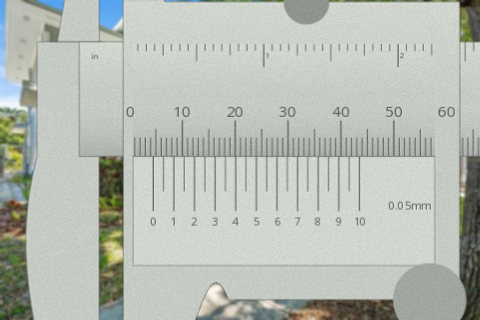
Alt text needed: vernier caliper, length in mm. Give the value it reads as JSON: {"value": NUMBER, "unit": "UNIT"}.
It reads {"value": 4.5, "unit": "mm"}
